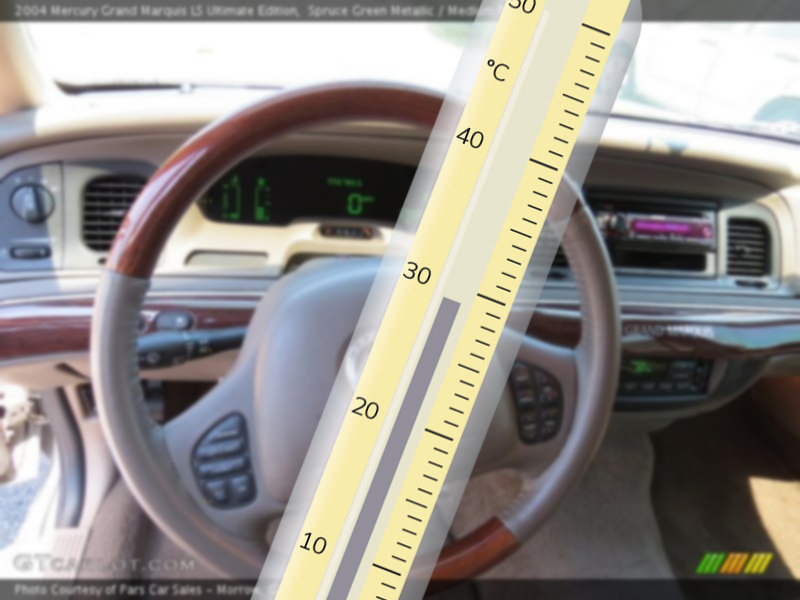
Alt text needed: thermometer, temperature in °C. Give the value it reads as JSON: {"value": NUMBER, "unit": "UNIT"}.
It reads {"value": 29, "unit": "°C"}
